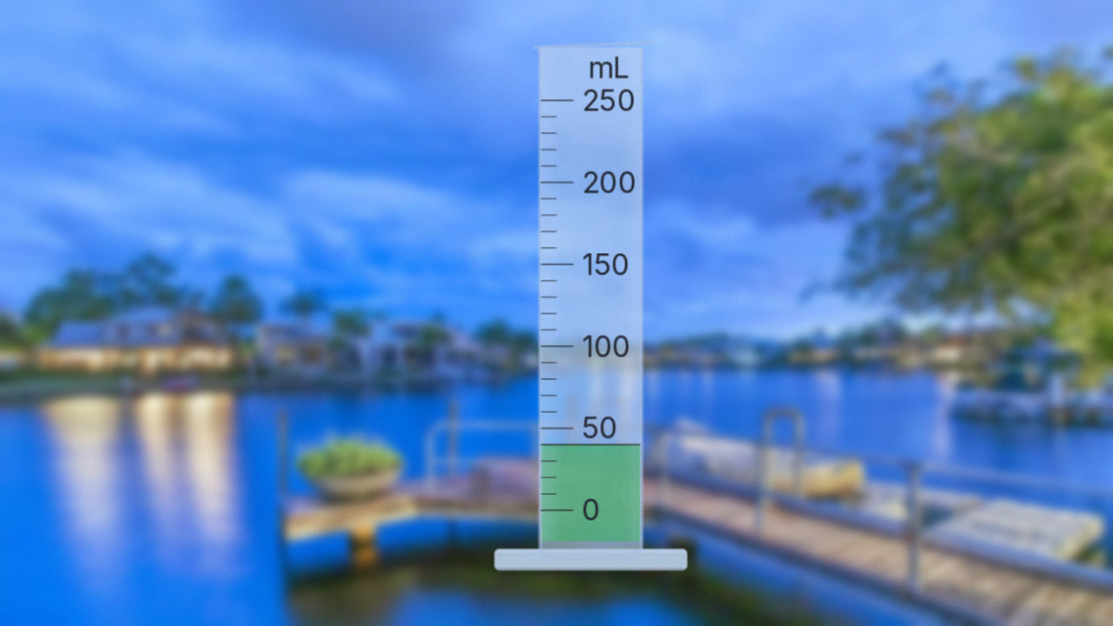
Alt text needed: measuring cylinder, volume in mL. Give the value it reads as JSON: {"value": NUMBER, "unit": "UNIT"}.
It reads {"value": 40, "unit": "mL"}
